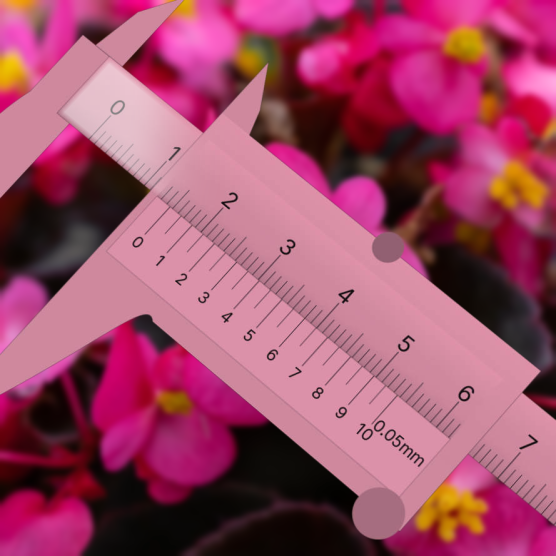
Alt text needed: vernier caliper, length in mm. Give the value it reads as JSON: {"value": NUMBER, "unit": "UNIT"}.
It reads {"value": 14.6, "unit": "mm"}
